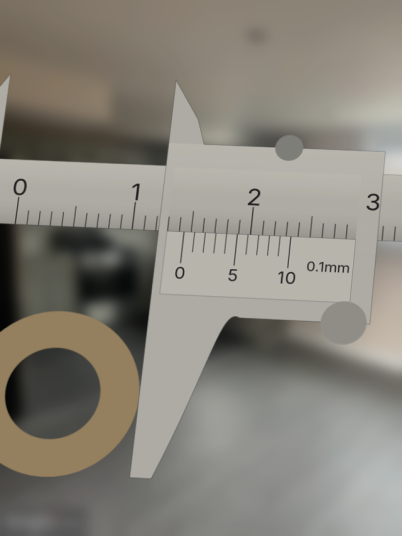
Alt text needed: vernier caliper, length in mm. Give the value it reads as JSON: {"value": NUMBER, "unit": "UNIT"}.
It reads {"value": 14.4, "unit": "mm"}
